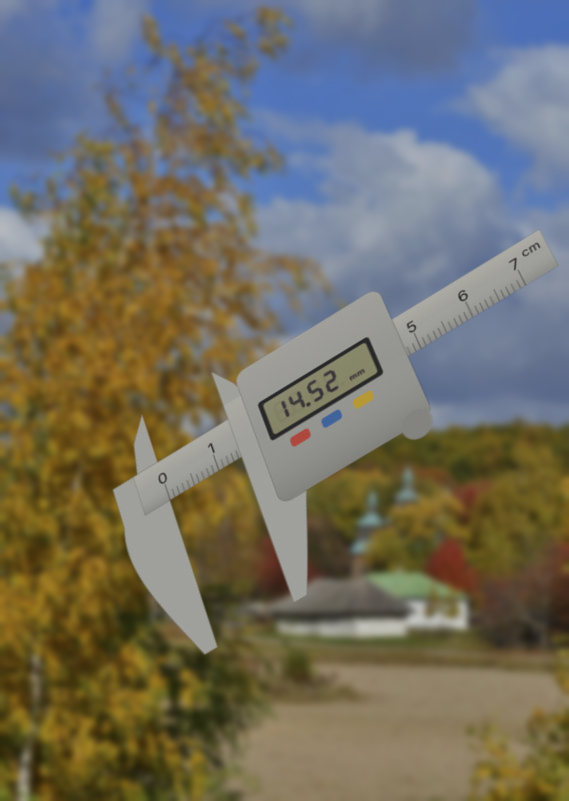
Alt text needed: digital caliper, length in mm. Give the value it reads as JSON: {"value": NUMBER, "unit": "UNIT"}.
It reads {"value": 14.52, "unit": "mm"}
